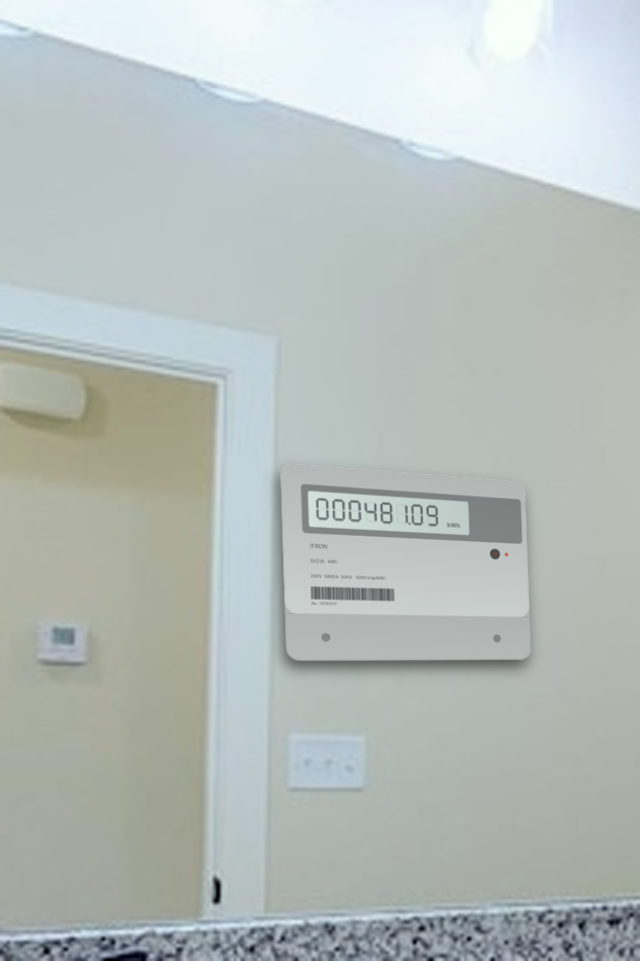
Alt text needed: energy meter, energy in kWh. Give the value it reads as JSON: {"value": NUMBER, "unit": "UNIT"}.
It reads {"value": 481.09, "unit": "kWh"}
